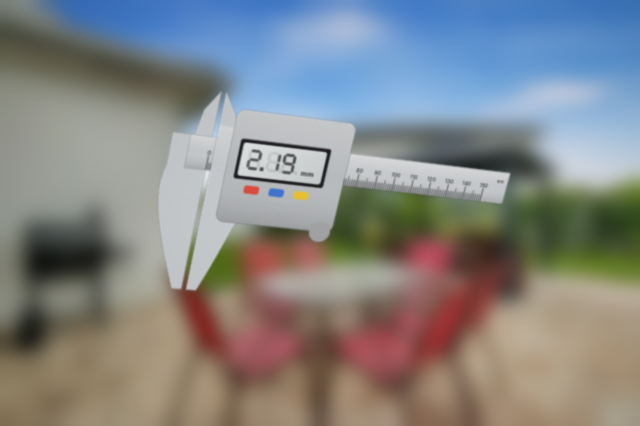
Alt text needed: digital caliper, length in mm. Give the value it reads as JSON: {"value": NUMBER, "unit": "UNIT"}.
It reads {"value": 2.19, "unit": "mm"}
